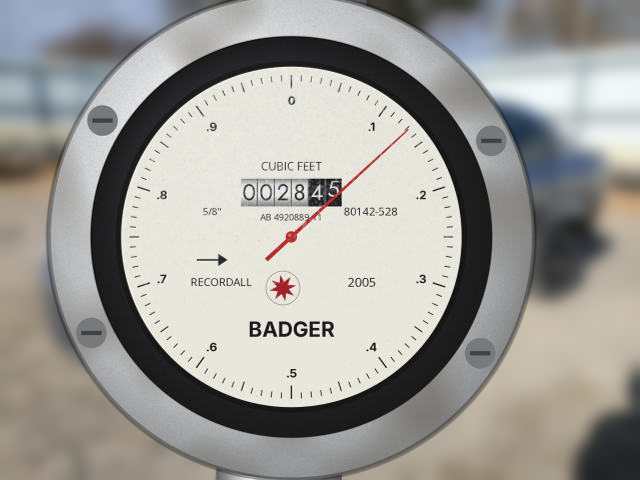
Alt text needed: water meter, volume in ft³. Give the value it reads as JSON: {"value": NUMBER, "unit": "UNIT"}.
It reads {"value": 2845.13, "unit": "ft³"}
